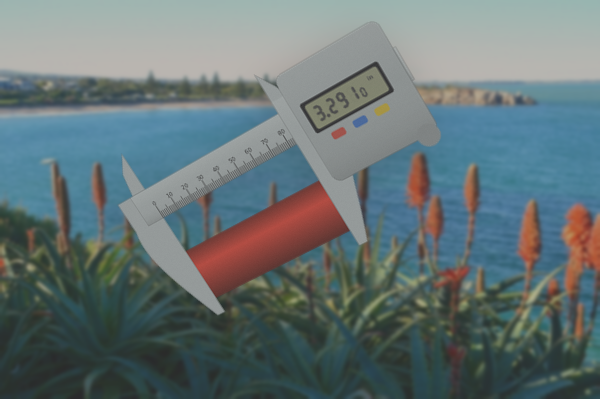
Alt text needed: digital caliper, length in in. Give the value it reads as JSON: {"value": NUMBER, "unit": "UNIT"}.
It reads {"value": 3.2910, "unit": "in"}
